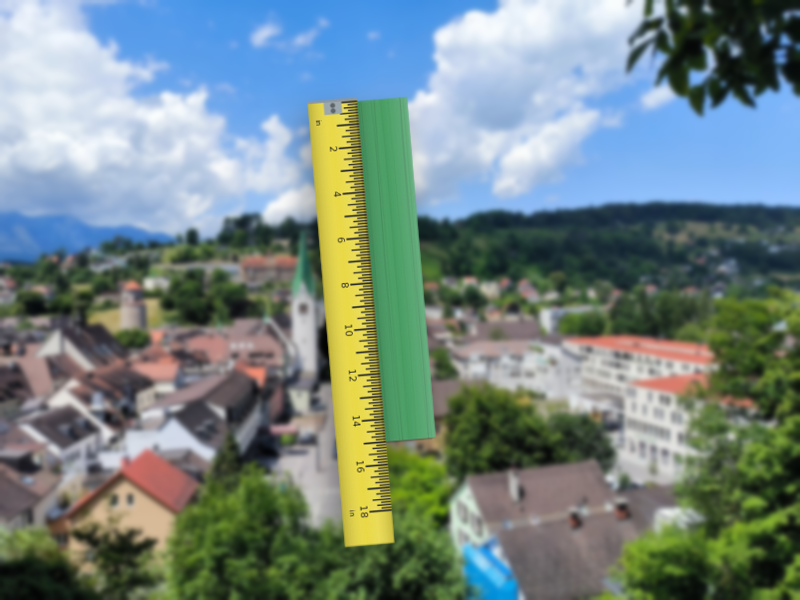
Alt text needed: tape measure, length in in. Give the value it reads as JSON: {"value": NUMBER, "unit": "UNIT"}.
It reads {"value": 15, "unit": "in"}
